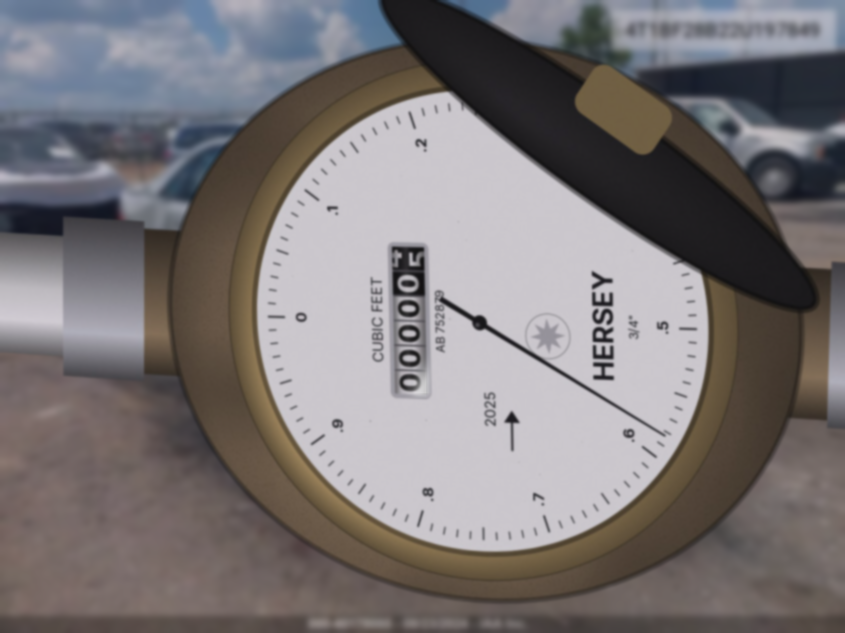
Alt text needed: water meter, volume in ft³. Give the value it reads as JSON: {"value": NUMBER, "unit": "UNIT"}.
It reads {"value": 4.58, "unit": "ft³"}
